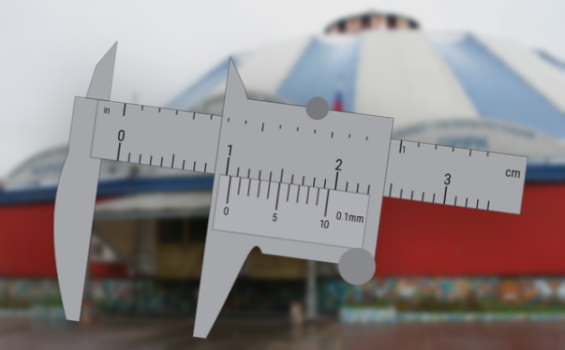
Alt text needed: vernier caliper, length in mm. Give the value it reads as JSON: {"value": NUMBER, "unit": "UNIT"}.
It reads {"value": 10.4, "unit": "mm"}
